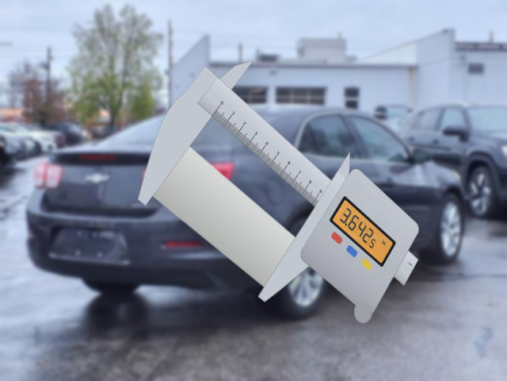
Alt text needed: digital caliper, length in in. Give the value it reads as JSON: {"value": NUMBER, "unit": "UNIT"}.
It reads {"value": 3.6425, "unit": "in"}
